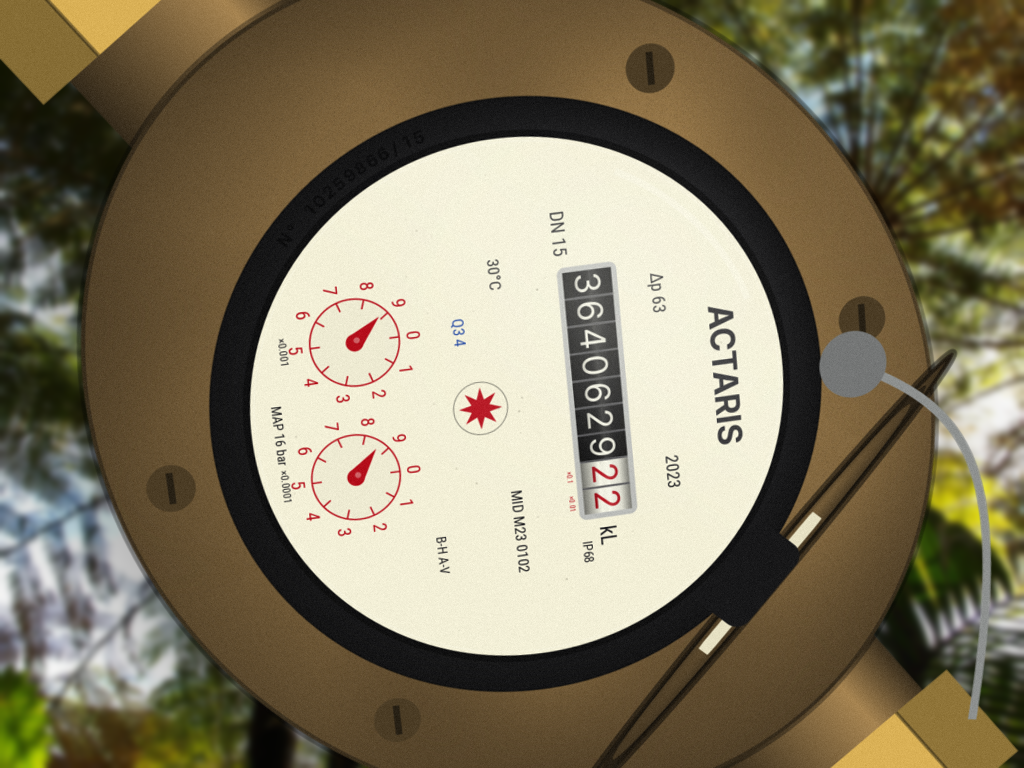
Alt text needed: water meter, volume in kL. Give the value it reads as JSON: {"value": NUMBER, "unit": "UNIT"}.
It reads {"value": 3640629.2288, "unit": "kL"}
